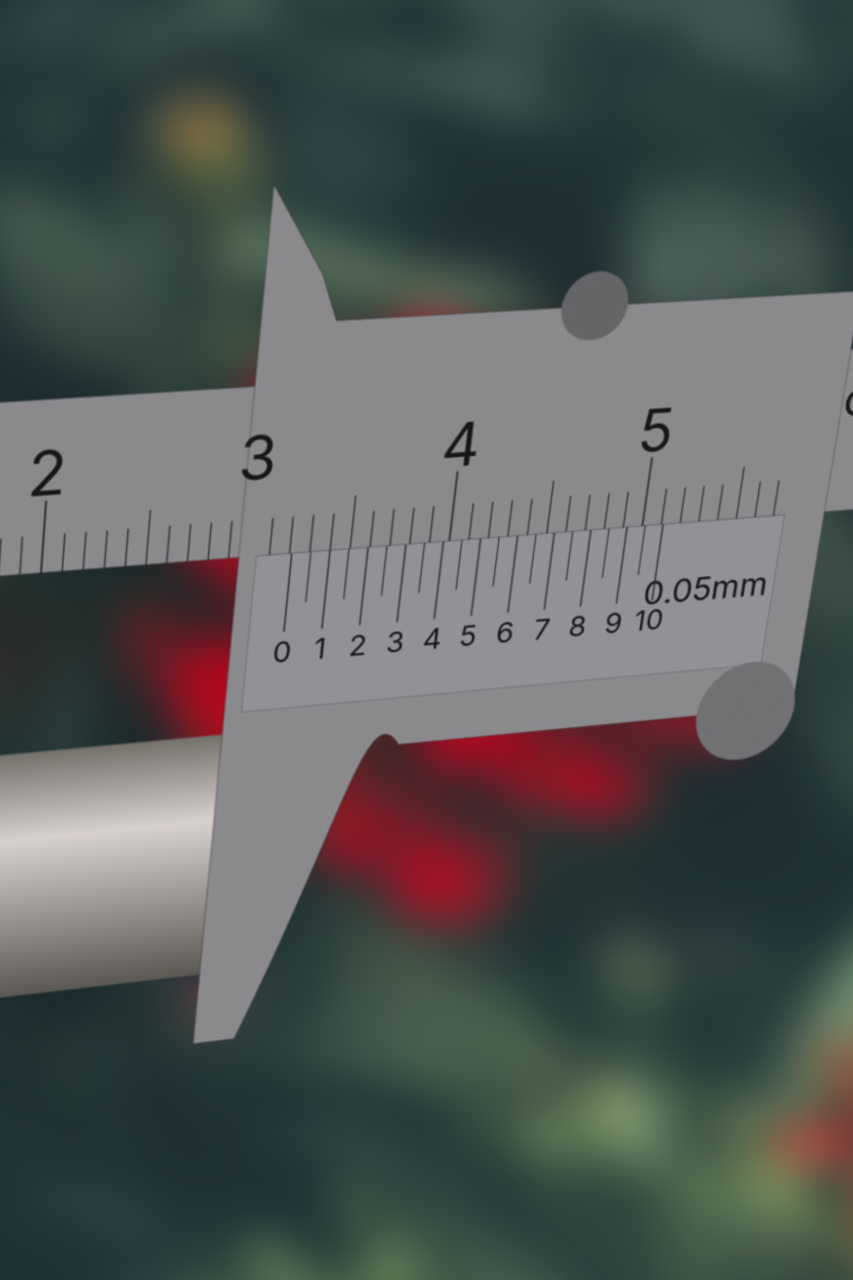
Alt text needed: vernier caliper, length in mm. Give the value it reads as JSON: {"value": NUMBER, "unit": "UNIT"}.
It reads {"value": 32.1, "unit": "mm"}
